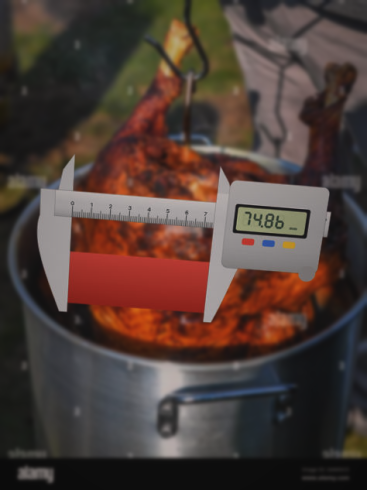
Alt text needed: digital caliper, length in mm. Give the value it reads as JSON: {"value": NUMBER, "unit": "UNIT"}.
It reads {"value": 74.86, "unit": "mm"}
